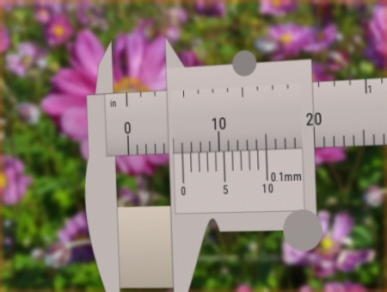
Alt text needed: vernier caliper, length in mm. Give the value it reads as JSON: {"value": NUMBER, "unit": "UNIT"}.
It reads {"value": 6.0, "unit": "mm"}
